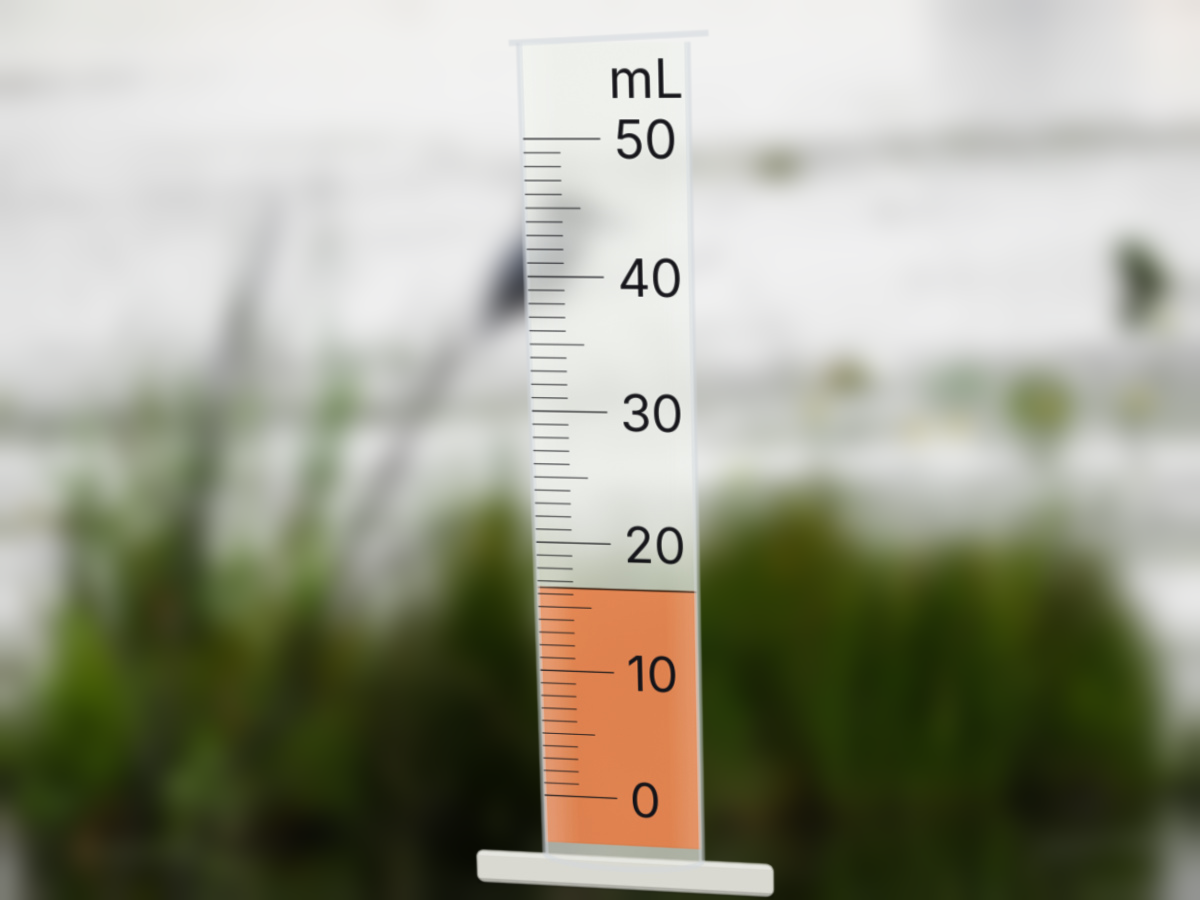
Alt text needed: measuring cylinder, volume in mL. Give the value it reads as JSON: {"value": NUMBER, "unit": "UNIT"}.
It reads {"value": 16.5, "unit": "mL"}
